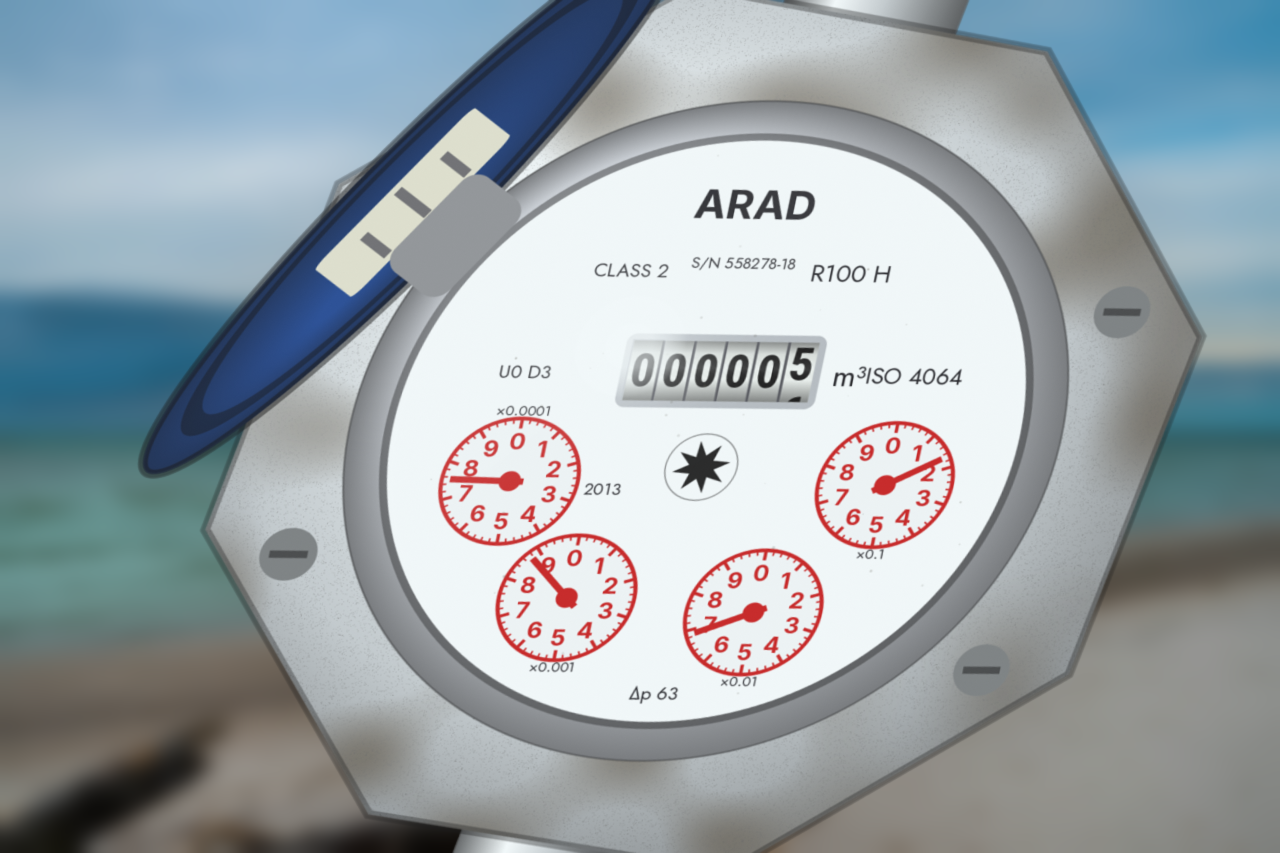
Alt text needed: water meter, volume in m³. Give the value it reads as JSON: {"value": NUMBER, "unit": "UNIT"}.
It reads {"value": 5.1687, "unit": "m³"}
